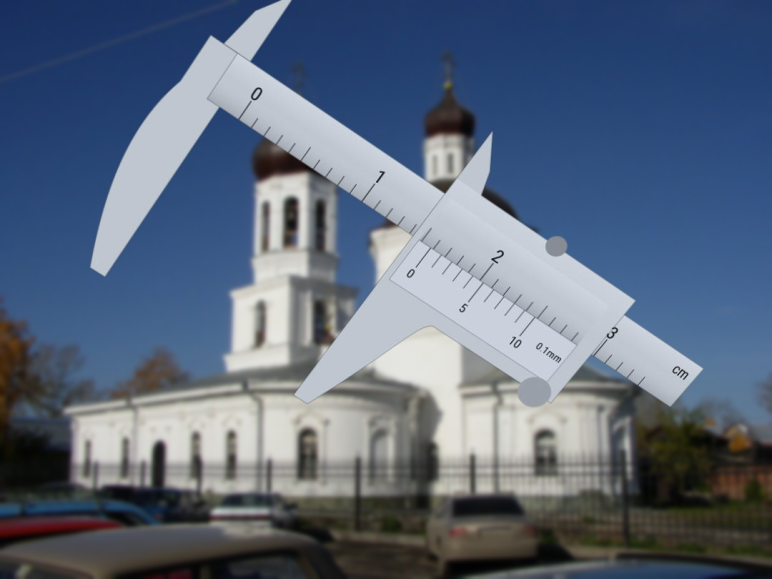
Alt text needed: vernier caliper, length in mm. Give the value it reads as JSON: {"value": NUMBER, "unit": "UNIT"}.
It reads {"value": 15.8, "unit": "mm"}
